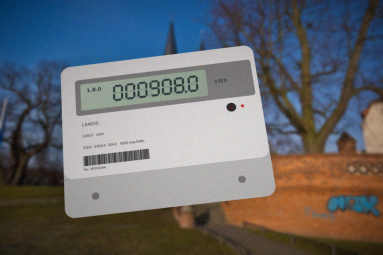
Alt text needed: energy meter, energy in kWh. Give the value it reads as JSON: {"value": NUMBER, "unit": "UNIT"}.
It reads {"value": 908.0, "unit": "kWh"}
